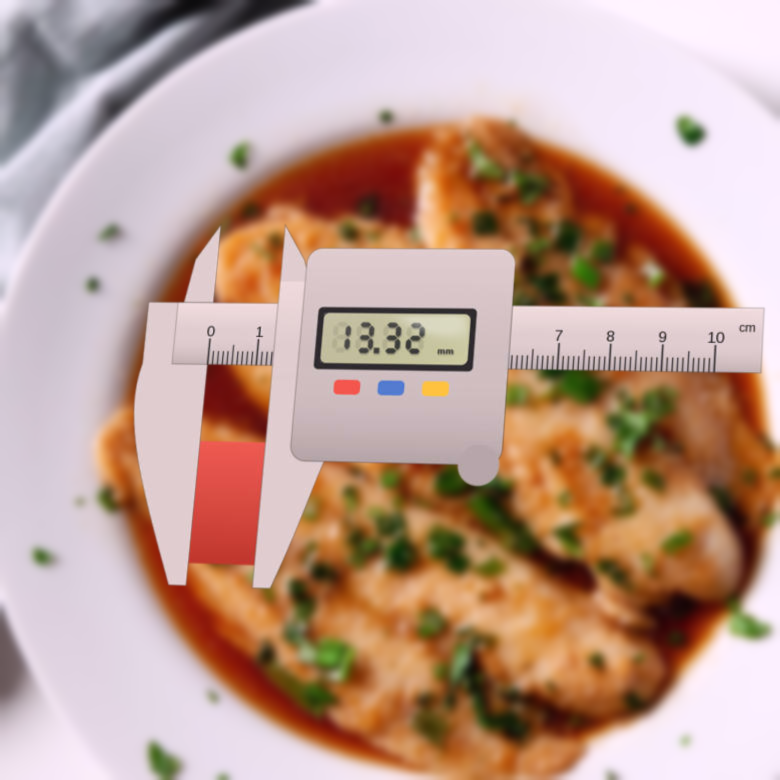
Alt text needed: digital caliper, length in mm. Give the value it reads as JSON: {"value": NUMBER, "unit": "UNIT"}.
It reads {"value": 13.32, "unit": "mm"}
